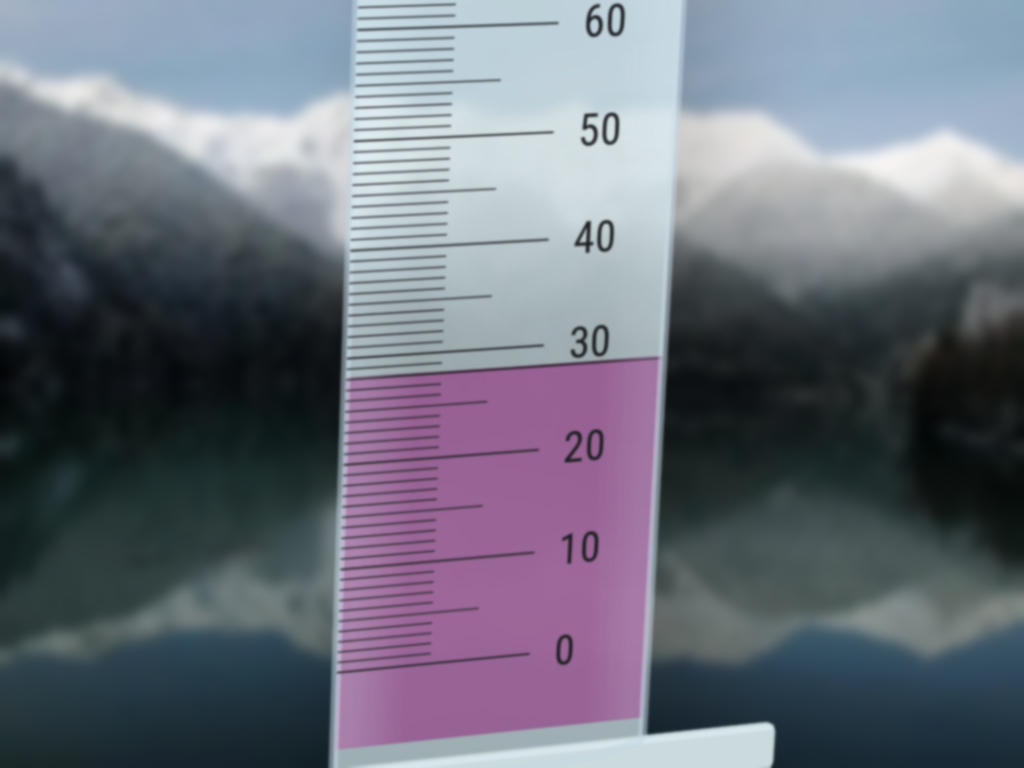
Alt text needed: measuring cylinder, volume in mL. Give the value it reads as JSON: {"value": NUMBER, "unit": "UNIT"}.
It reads {"value": 28, "unit": "mL"}
